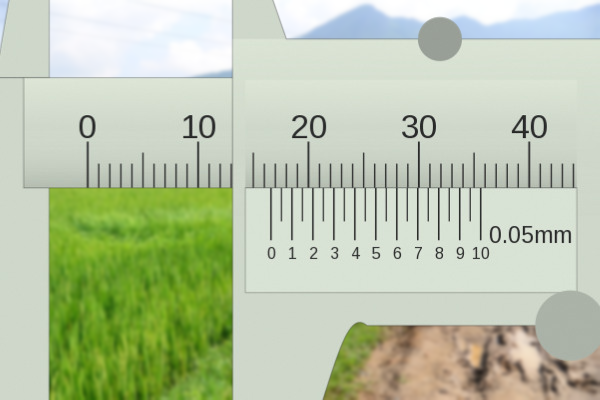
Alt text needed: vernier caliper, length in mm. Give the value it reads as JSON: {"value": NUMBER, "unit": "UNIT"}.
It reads {"value": 16.6, "unit": "mm"}
